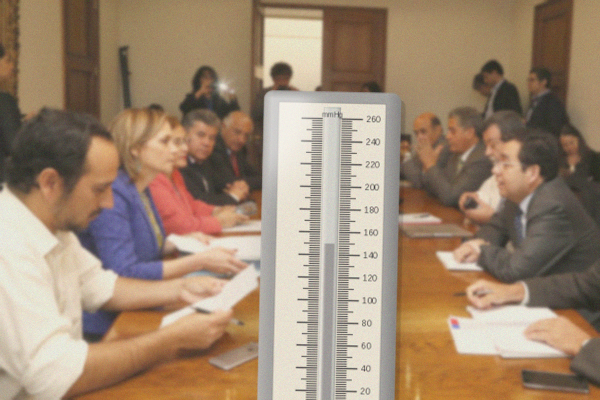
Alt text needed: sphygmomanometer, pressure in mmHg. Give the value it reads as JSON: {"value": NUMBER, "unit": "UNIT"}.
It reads {"value": 150, "unit": "mmHg"}
